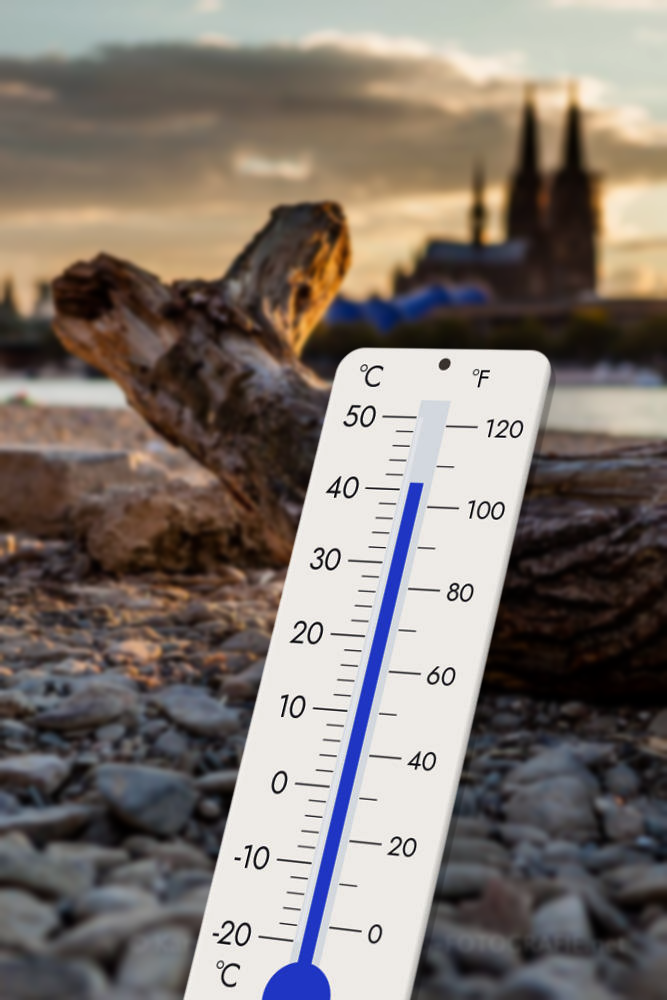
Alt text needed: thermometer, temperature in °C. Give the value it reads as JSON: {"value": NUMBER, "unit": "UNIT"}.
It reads {"value": 41, "unit": "°C"}
